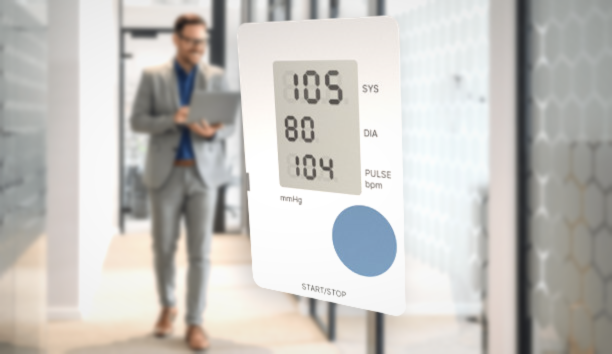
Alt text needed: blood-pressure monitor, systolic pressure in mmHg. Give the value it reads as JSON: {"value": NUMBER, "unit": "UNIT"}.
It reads {"value": 105, "unit": "mmHg"}
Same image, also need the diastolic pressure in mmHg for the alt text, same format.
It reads {"value": 80, "unit": "mmHg"}
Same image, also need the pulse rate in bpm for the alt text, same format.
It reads {"value": 104, "unit": "bpm"}
